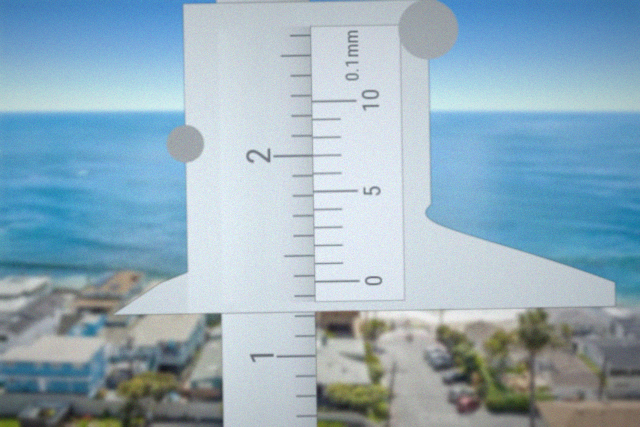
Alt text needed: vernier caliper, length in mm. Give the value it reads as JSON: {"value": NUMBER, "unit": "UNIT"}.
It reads {"value": 13.7, "unit": "mm"}
